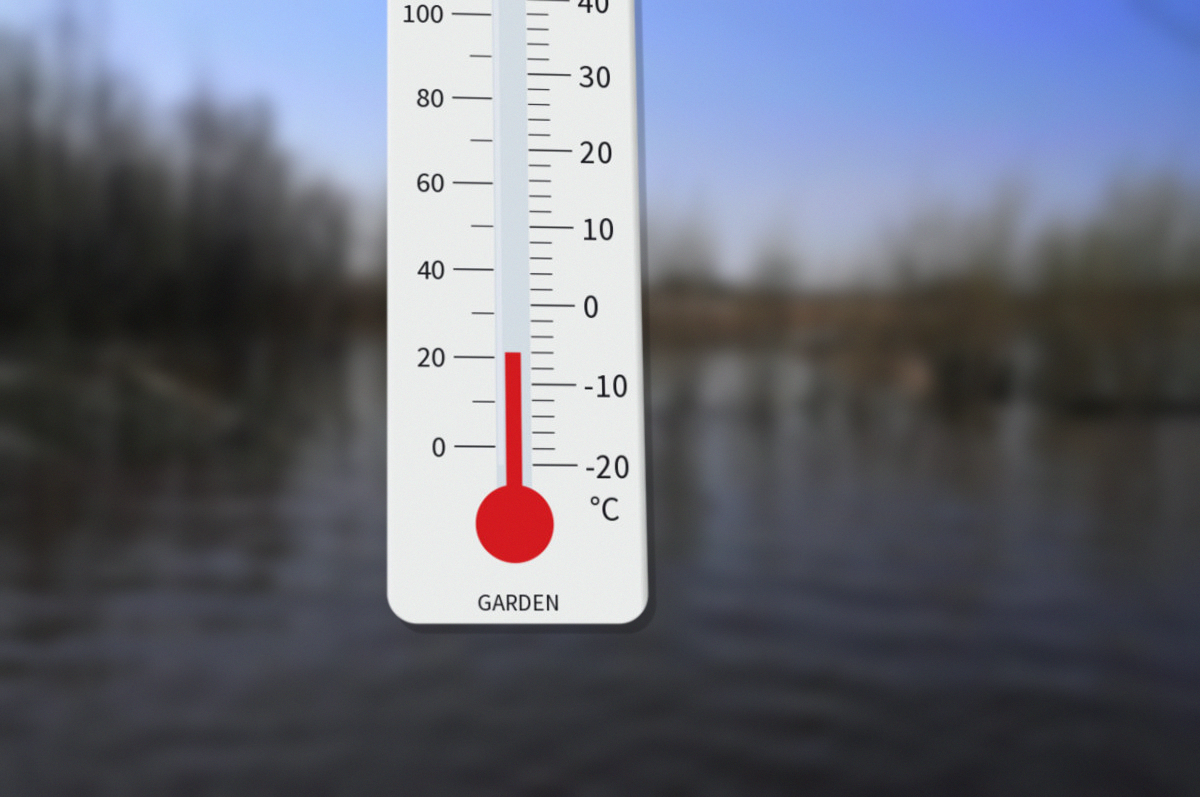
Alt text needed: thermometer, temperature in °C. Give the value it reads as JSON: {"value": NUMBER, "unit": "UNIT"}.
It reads {"value": -6, "unit": "°C"}
